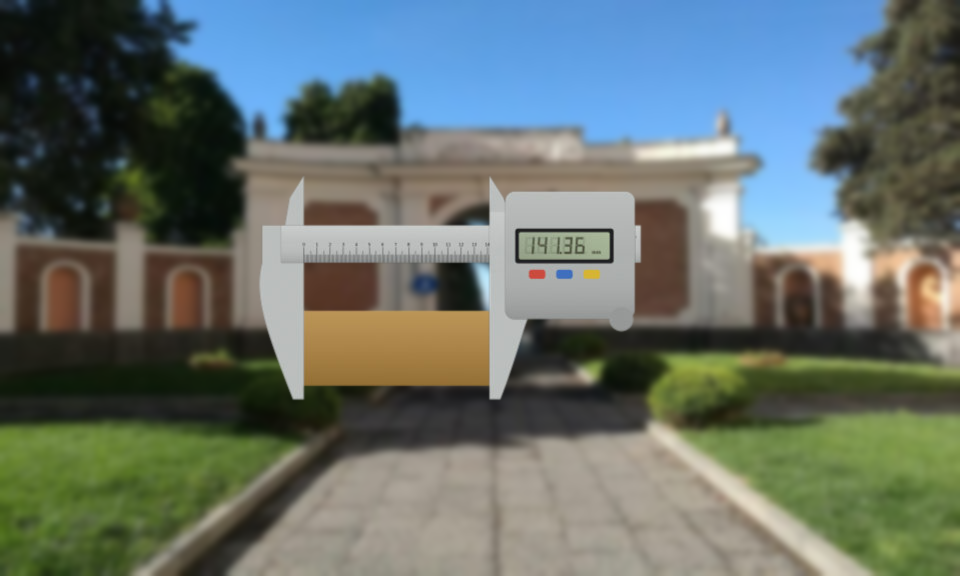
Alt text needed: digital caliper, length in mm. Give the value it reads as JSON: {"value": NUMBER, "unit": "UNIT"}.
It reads {"value": 141.36, "unit": "mm"}
